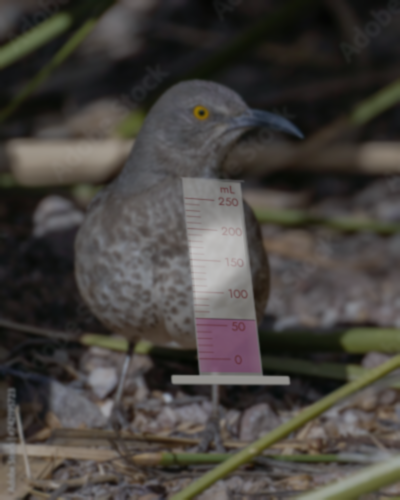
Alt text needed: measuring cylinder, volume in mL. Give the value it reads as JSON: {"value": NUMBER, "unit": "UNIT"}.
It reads {"value": 60, "unit": "mL"}
